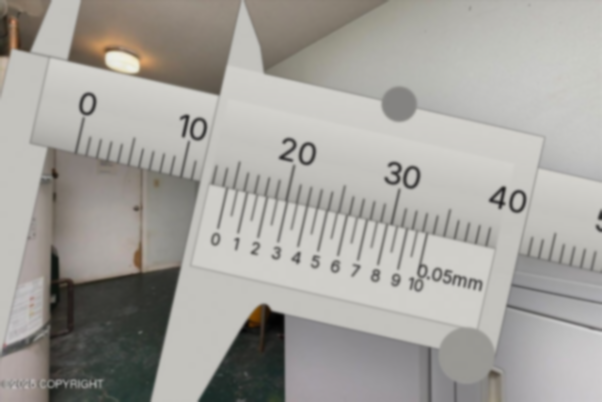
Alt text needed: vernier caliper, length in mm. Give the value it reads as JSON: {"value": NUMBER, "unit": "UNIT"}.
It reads {"value": 14.4, "unit": "mm"}
